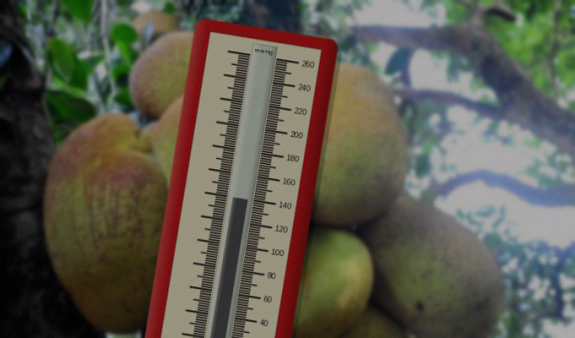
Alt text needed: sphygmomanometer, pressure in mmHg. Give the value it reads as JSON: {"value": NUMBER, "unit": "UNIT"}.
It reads {"value": 140, "unit": "mmHg"}
